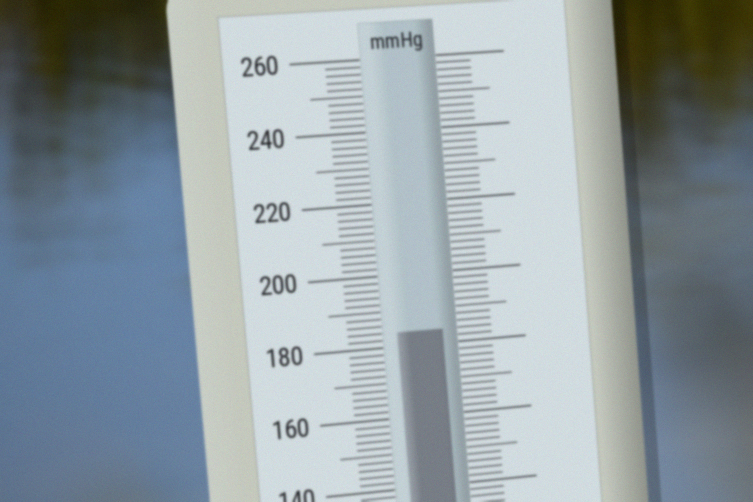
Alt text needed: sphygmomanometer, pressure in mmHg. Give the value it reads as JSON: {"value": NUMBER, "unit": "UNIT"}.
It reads {"value": 184, "unit": "mmHg"}
